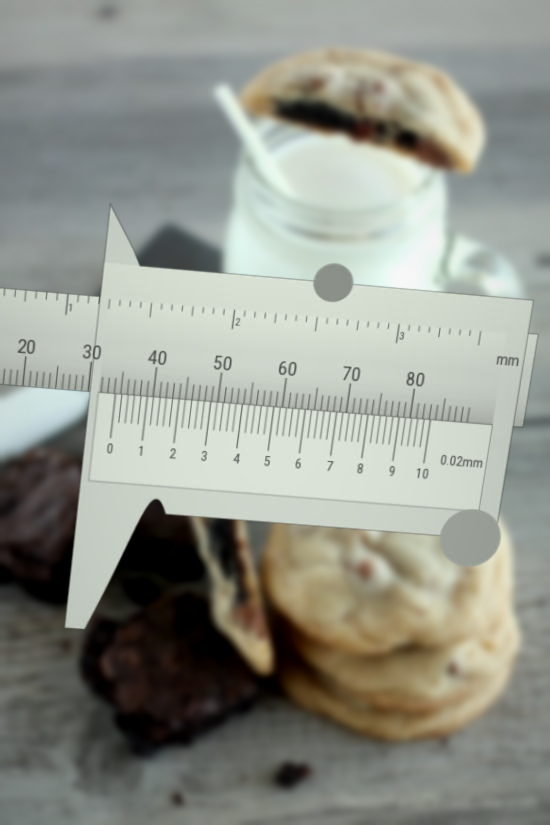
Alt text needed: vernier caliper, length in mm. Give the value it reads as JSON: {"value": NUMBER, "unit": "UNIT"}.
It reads {"value": 34.2, "unit": "mm"}
